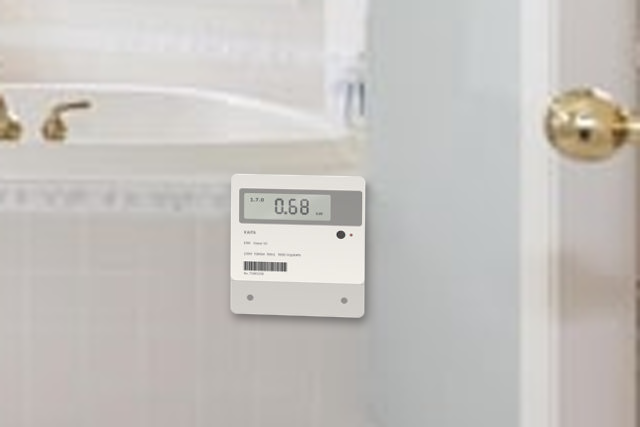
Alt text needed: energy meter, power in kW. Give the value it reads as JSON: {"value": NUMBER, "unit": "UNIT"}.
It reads {"value": 0.68, "unit": "kW"}
